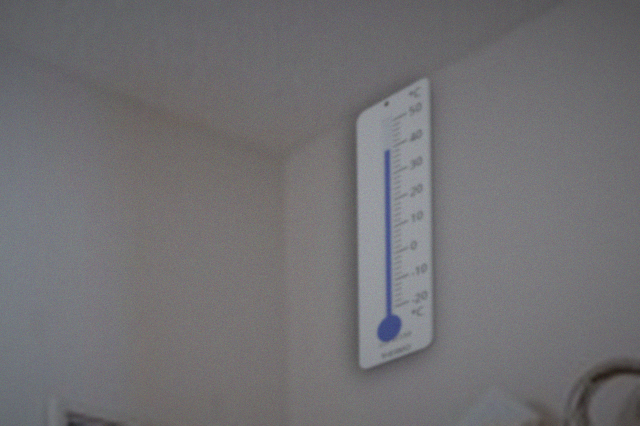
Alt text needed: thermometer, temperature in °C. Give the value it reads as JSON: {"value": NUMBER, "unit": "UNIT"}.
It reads {"value": 40, "unit": "°C"}
